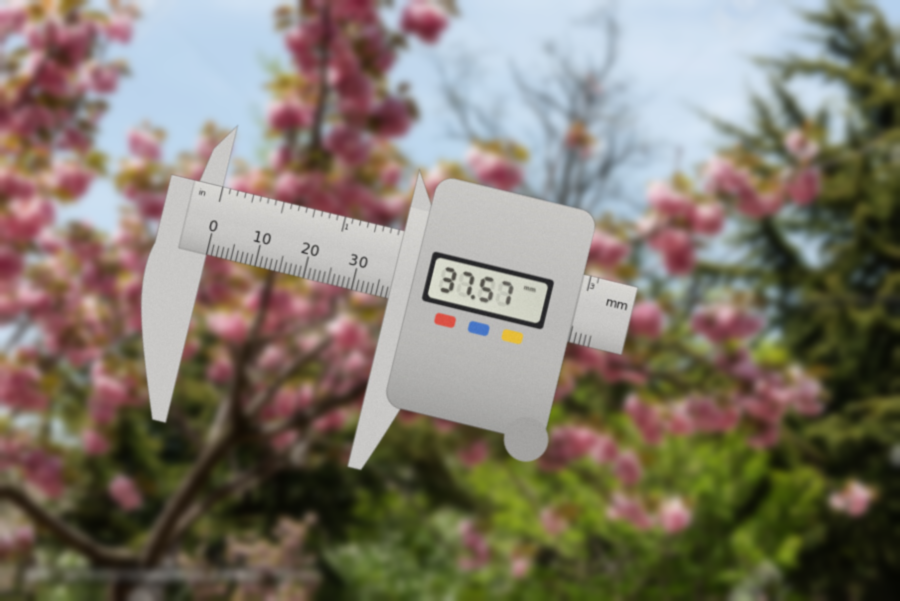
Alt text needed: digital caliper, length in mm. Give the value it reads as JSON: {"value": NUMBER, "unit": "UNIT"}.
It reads {"value": 37.57, "unit": "mm"}
